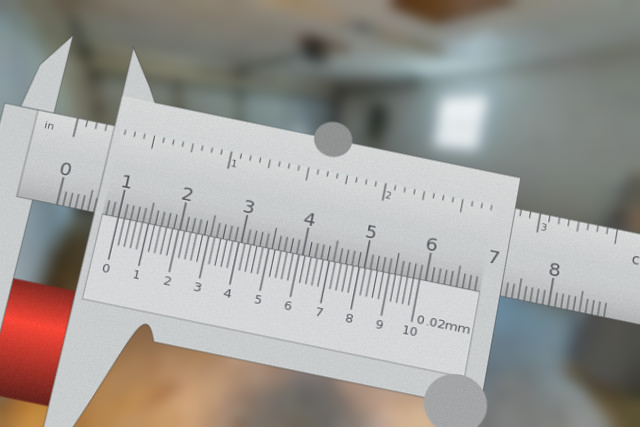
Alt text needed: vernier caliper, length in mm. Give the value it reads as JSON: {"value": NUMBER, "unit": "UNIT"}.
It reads {"value": 10.0, "unit": "mm"}
